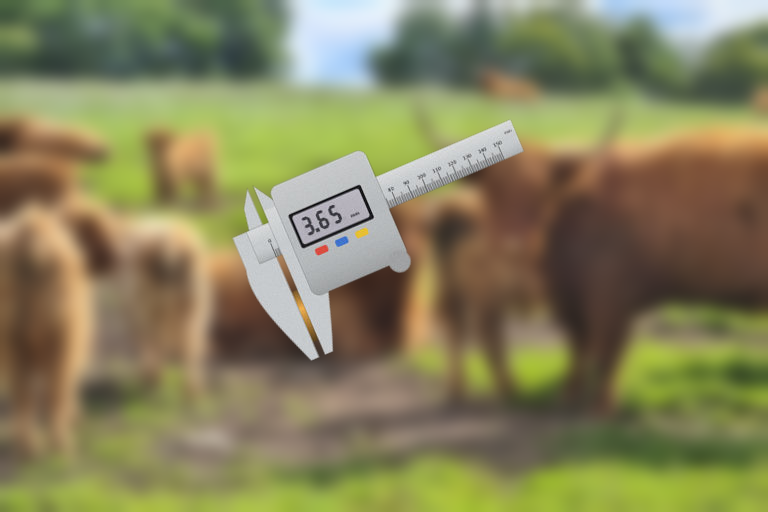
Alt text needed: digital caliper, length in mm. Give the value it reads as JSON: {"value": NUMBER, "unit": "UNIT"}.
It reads {"value": 3.65, "unit": "mm"}
